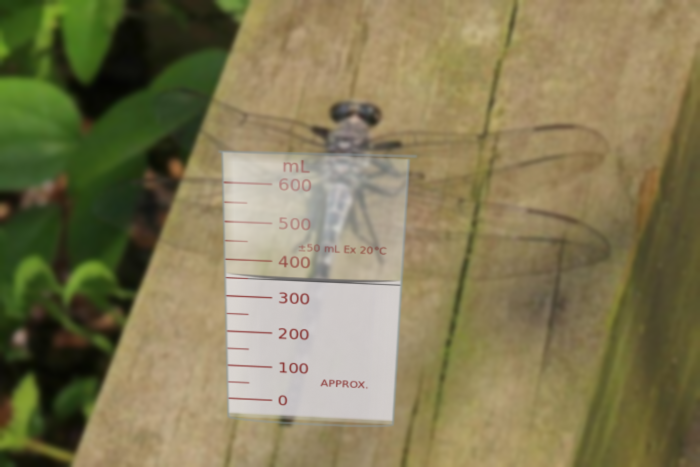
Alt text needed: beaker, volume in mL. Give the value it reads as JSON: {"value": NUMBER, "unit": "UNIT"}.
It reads {"value": 350, "unit": "mL"}
